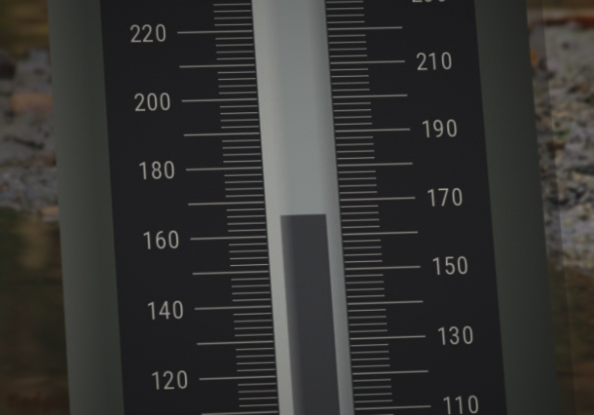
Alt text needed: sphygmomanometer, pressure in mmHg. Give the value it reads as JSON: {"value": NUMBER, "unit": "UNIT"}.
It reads {"value": 166, "unit": "mmHg"}
